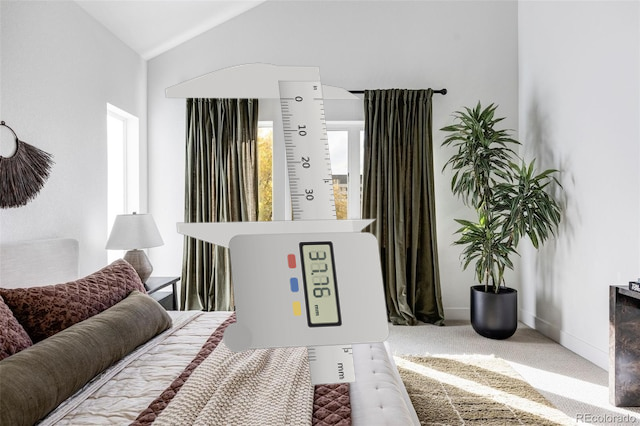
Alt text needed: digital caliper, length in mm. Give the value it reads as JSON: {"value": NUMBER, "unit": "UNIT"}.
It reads {"value": 37.76, "unit": "mm"}
